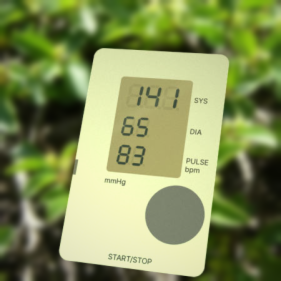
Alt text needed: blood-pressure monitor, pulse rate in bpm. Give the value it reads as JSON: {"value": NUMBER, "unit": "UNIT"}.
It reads {"value": 83, "unit": "bpm"}
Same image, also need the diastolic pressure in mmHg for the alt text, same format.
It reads {"value": 65, "unit": "mmHg"}
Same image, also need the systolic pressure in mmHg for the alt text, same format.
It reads {"value": 141, "unit": "mmHg"}
